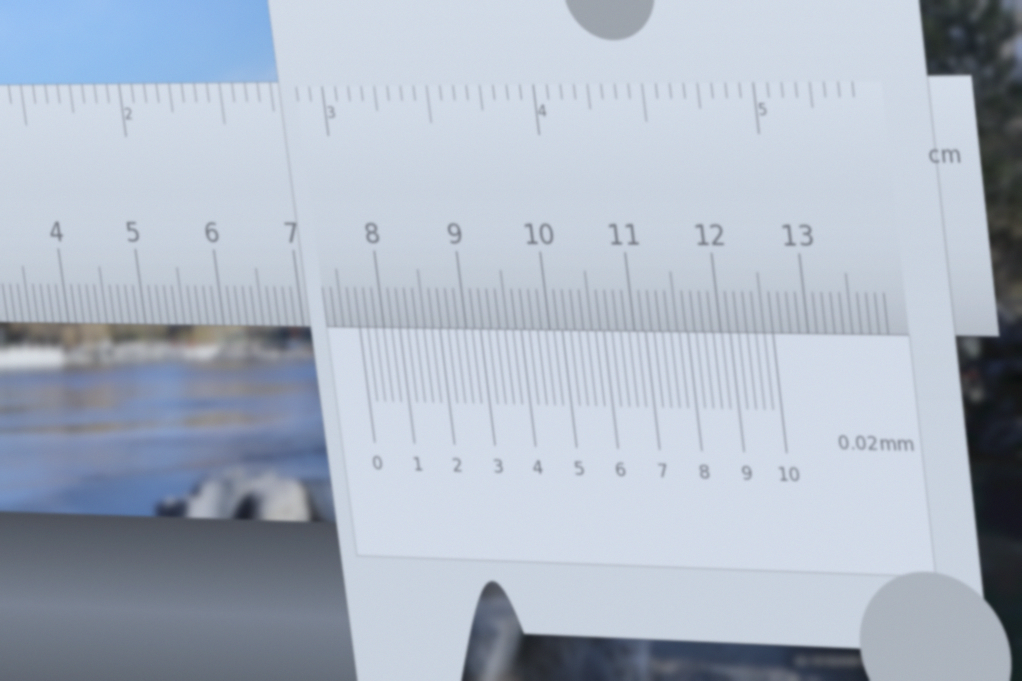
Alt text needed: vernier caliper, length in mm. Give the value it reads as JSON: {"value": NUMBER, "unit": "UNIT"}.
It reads {"value": 77.0, "unit": "mm"}
